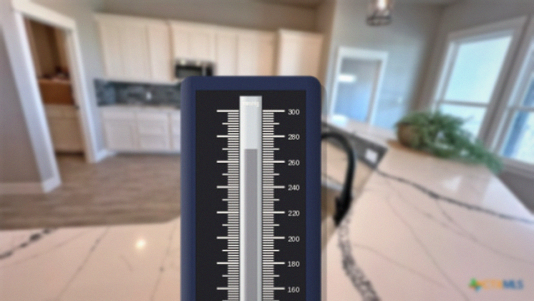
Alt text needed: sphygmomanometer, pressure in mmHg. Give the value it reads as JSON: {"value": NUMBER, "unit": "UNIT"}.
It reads {"value": 270, "unit": "mmHg"}
